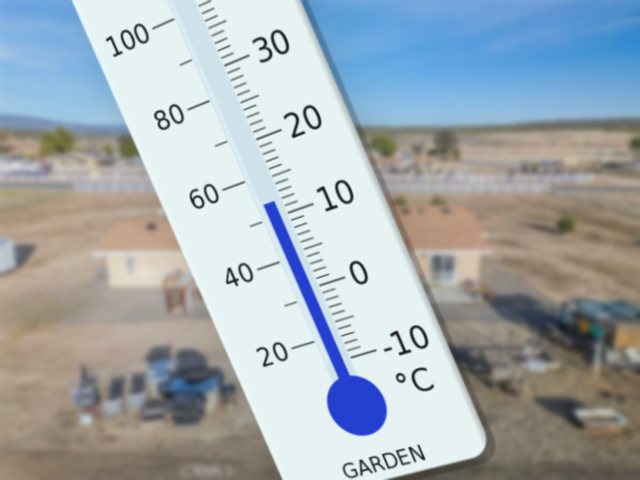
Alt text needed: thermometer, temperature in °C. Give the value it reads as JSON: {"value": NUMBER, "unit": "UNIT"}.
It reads {"value": 12, "unit": "°C"}
